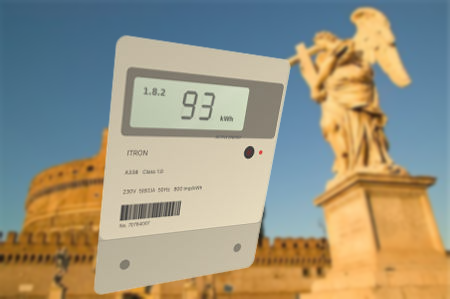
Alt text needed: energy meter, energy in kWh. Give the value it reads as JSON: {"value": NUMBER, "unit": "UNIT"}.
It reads {"value": 93, "unit": "kWh"}
